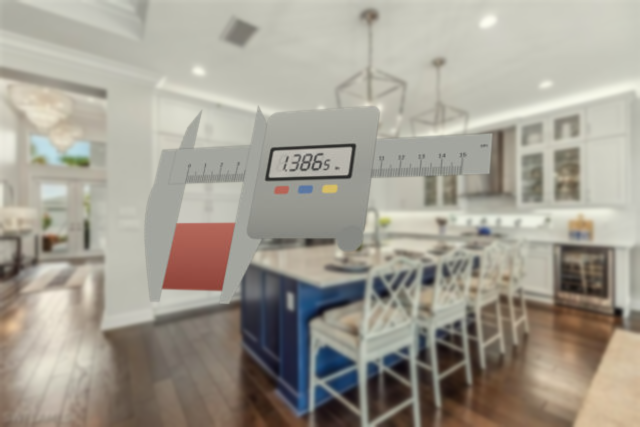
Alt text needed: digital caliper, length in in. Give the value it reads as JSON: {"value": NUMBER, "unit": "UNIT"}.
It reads {"value": 1.3865, "unit": "in"}
